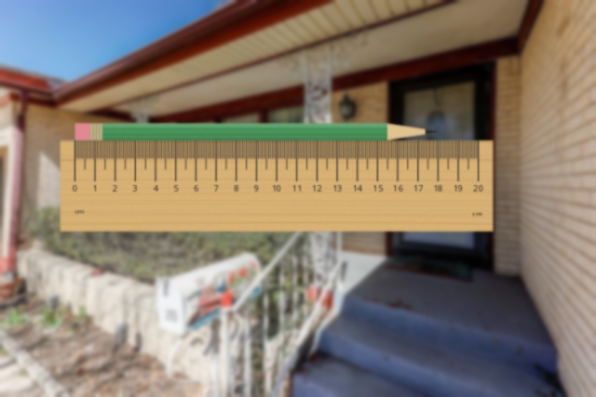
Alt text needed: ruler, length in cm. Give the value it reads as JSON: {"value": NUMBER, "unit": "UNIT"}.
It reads {"value": 18, "unit": "cm"}
